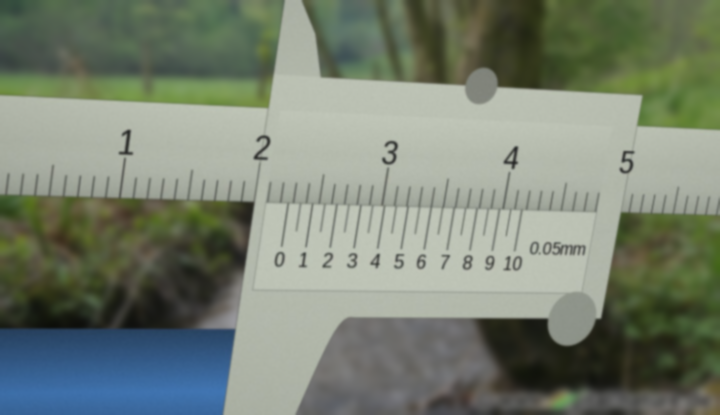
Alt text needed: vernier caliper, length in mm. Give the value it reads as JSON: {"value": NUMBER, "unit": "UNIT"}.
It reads {"value": 22.6, "unit": "mm"}
